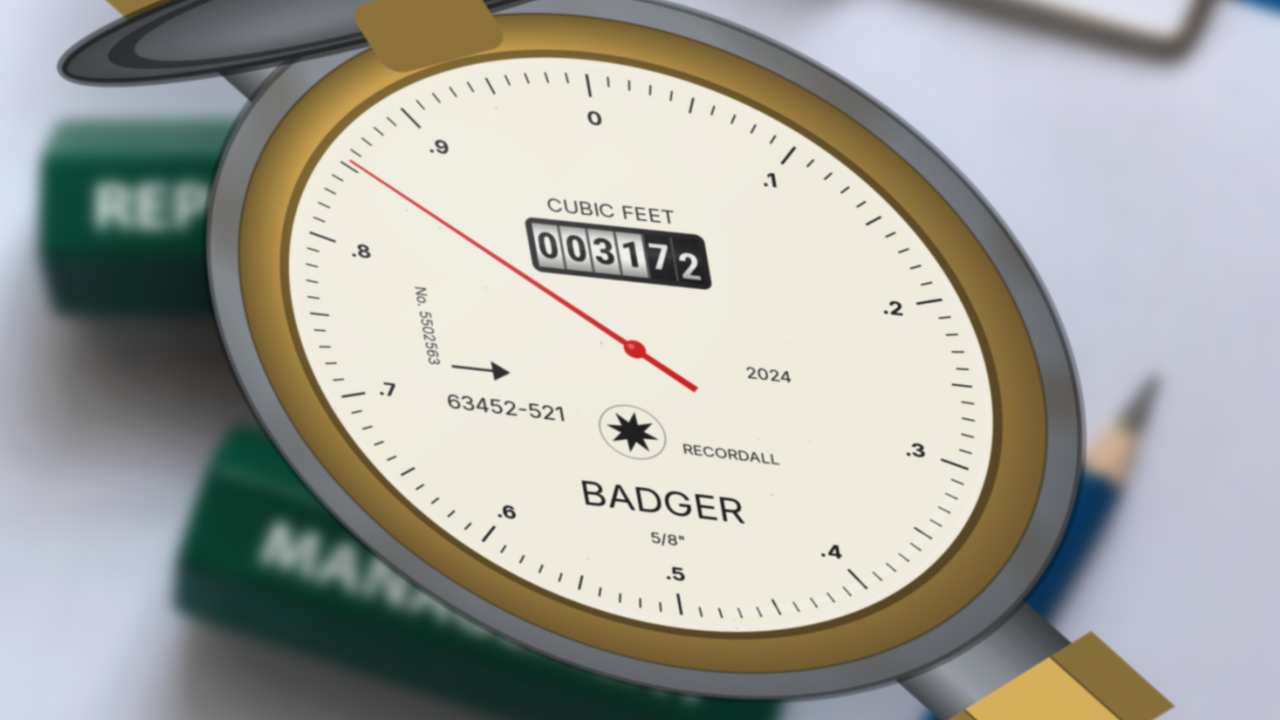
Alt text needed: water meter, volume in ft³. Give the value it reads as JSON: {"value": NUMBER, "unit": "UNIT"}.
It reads {"value": 3171.85, "unit": "ft³"}
